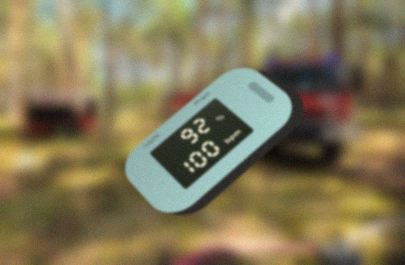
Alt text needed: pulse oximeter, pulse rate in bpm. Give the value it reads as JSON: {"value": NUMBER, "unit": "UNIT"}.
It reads {"value": 100, "unit": "bpm"}
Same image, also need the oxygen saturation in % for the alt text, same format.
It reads {"value": 92, "unit": "%"}
